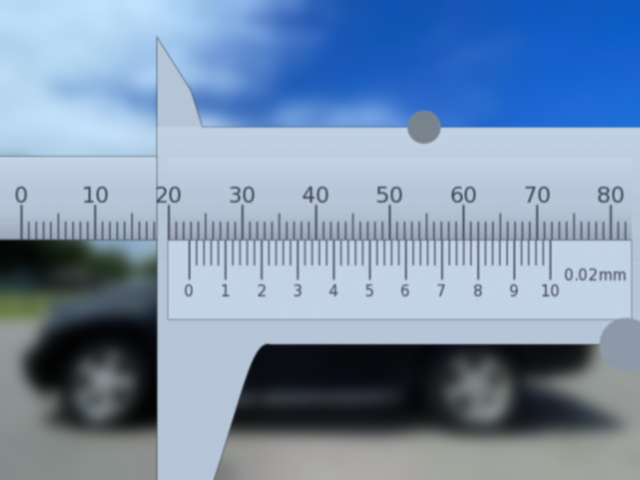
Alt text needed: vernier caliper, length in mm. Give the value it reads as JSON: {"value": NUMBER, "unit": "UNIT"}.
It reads {"value": 22.8, "unit": "mm"}
